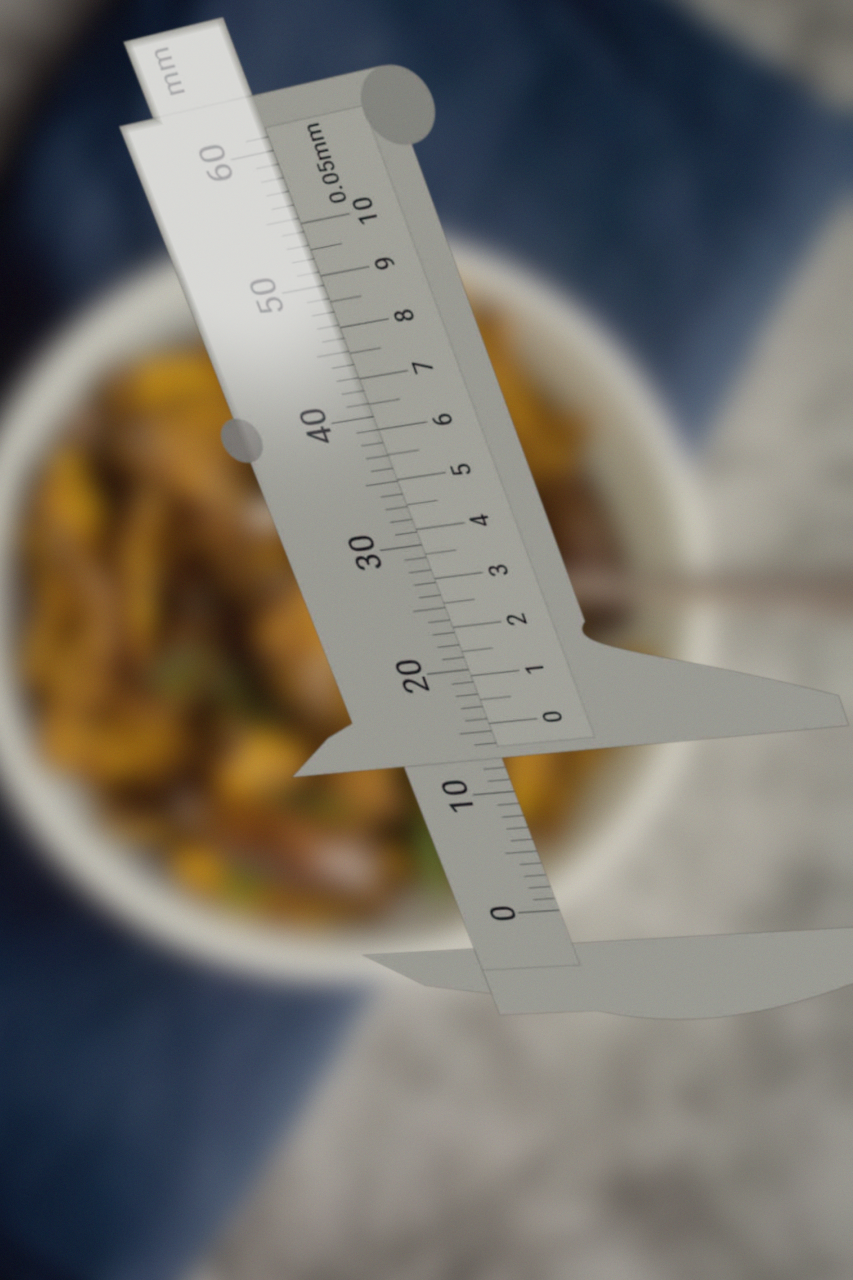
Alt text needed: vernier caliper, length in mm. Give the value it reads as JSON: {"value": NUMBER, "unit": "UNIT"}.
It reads {"value": 15.6, "unit": "mm"}
